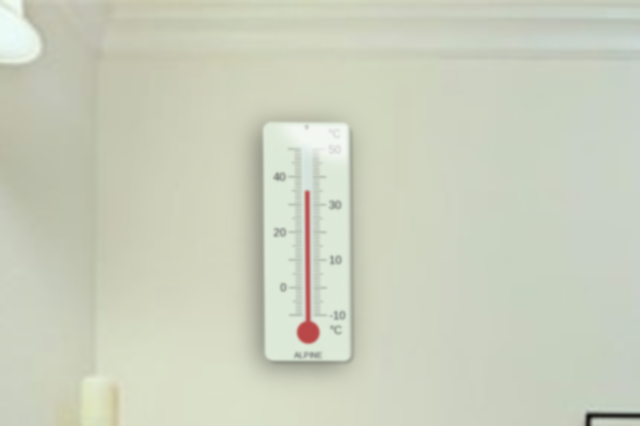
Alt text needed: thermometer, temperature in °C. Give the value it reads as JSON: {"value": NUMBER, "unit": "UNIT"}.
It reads {"value": 35, "unit": "°C"}
